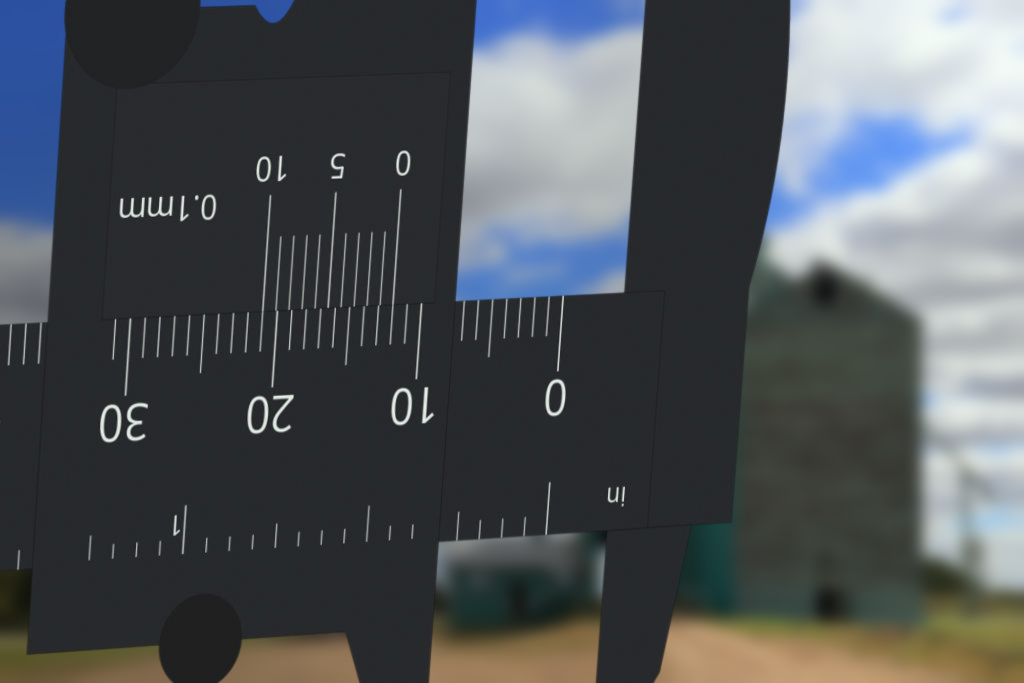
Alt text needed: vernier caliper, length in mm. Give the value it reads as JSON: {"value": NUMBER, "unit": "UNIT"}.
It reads {"value": 12.0, "unit": "mm"}
